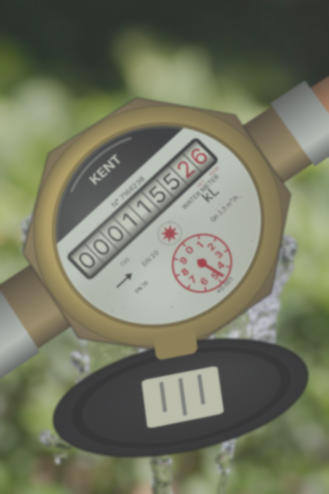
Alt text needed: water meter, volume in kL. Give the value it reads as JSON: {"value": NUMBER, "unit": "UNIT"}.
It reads {"value": 1155.264, "unit": "kL"}
